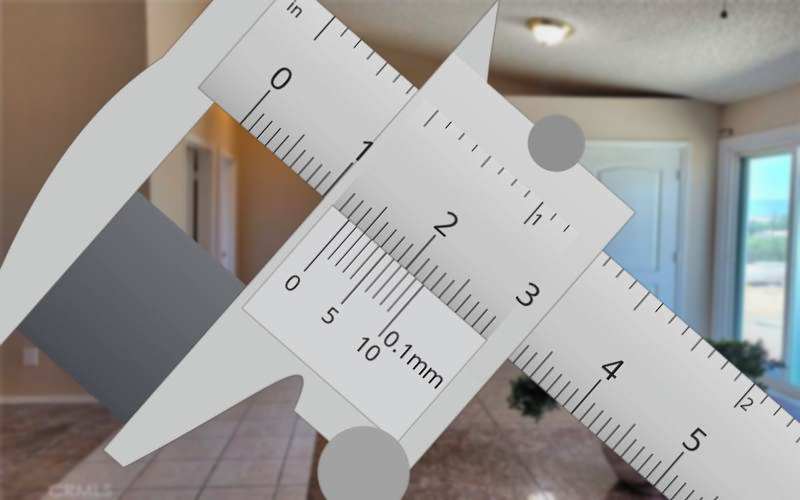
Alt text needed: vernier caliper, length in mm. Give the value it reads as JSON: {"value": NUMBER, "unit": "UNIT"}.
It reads {"value": 13.2, "unit": "mm"}
